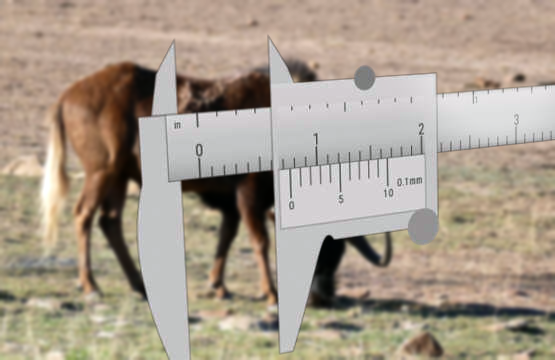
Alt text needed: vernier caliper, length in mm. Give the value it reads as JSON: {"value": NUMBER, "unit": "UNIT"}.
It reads {"value": 7.6, "unit": "mm"}
